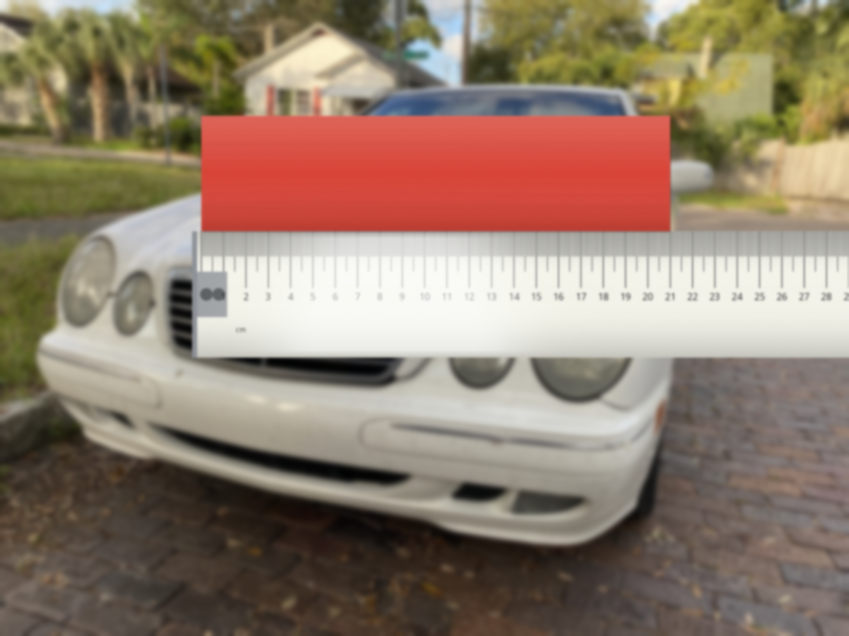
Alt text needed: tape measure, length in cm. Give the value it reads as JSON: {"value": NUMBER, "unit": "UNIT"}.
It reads {"value": 21, "unit": "cm"}
